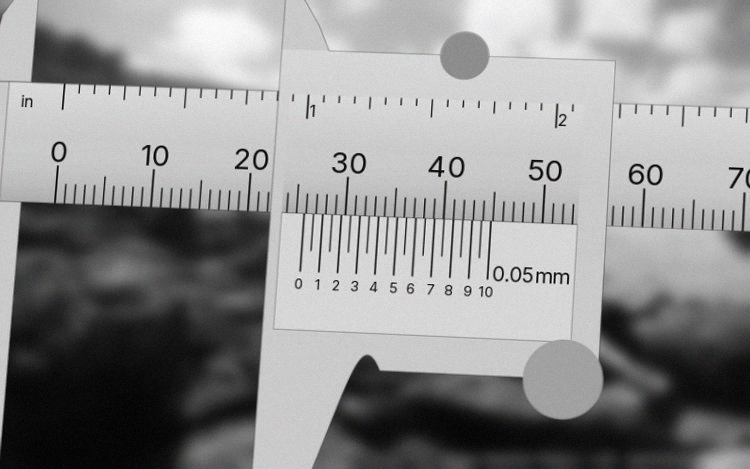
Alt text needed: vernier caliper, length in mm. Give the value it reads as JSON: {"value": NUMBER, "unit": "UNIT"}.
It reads {"value": 25.8, "unit": "mm"}
